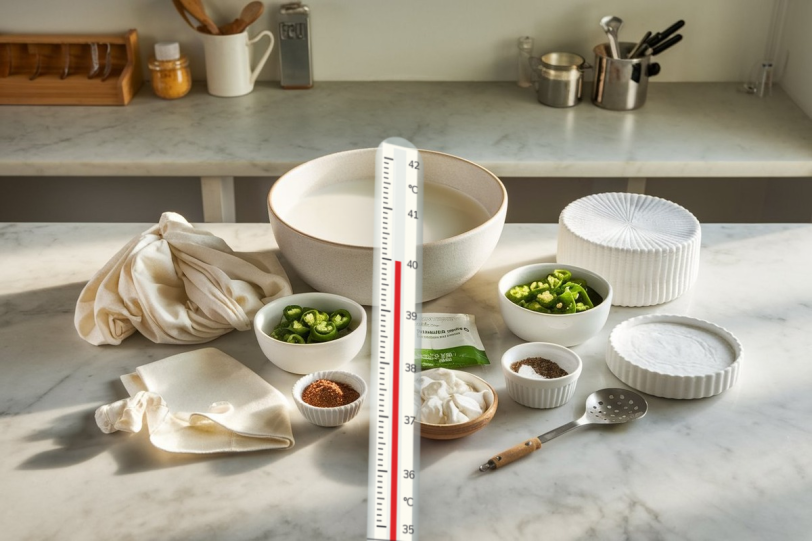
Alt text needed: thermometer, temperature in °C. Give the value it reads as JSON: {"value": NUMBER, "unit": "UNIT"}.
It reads {"value": 40, "unit": "°C"}
